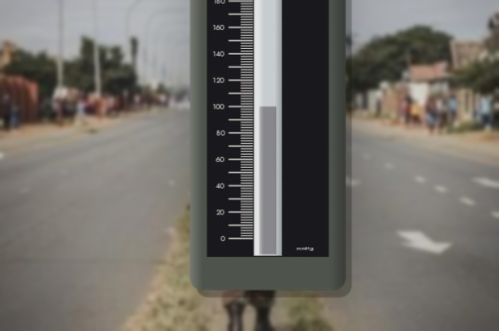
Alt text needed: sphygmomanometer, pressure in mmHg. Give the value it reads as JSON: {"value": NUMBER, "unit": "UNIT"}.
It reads {"value": 100, "unit": "mmHg"}
